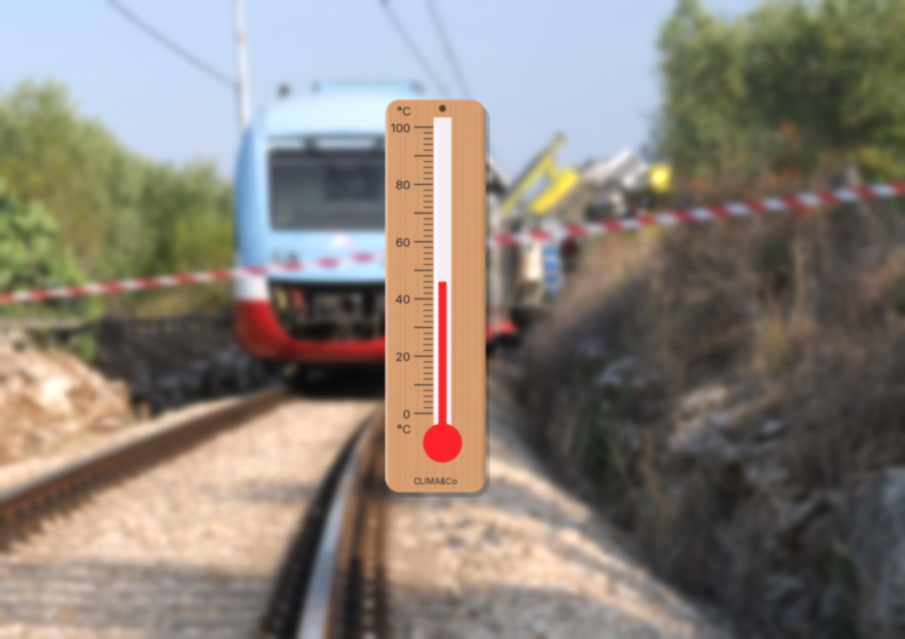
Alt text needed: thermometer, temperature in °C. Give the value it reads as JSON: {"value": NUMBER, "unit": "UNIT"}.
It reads {"value": 46, "unit": "°C"}
